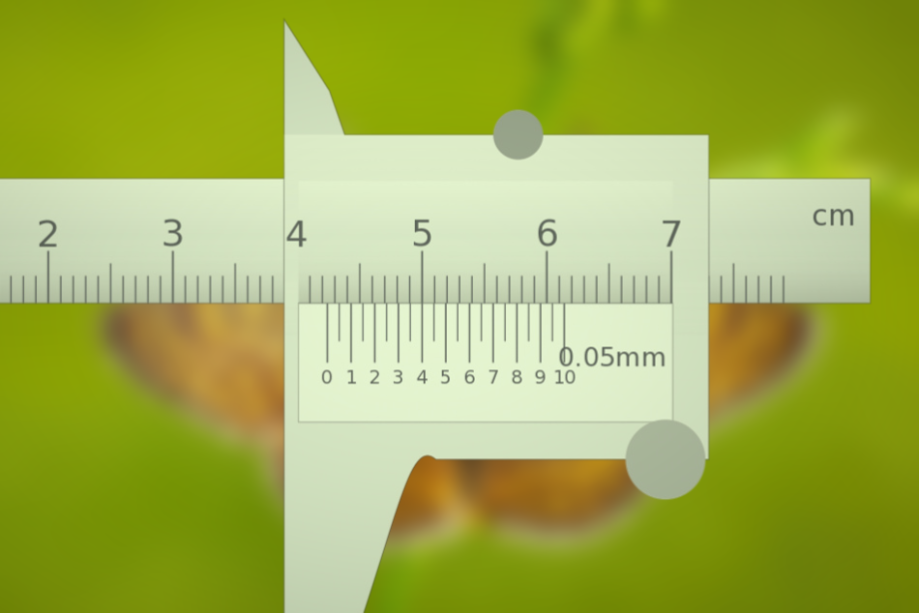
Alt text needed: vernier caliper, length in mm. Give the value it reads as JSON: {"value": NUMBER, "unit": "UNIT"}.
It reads {"value": 42.4, "unit": "mm"}
